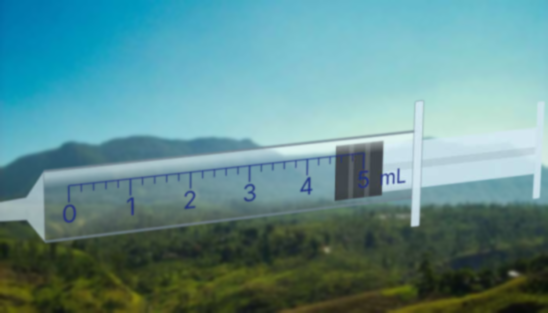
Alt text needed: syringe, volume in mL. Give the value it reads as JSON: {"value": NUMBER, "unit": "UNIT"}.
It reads {"value": 4.5, "unit": "mL"}
